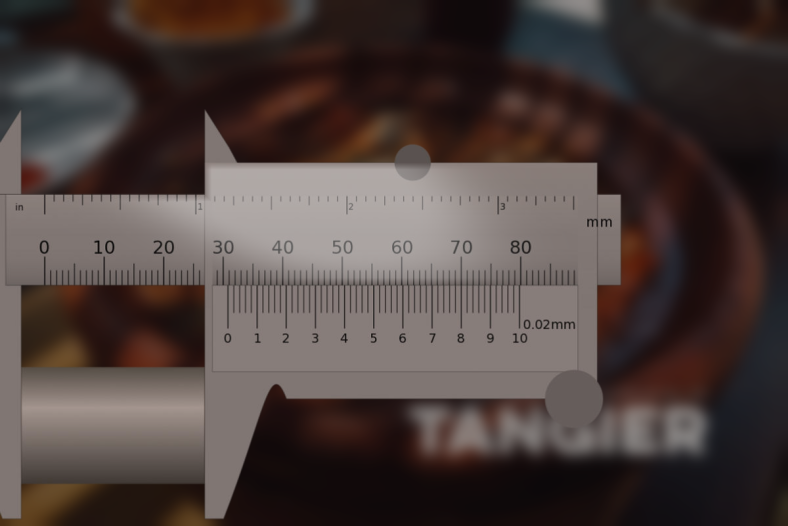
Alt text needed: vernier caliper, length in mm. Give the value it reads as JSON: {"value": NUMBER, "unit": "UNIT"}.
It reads {"value": 30.8, "unit": "mm"}
